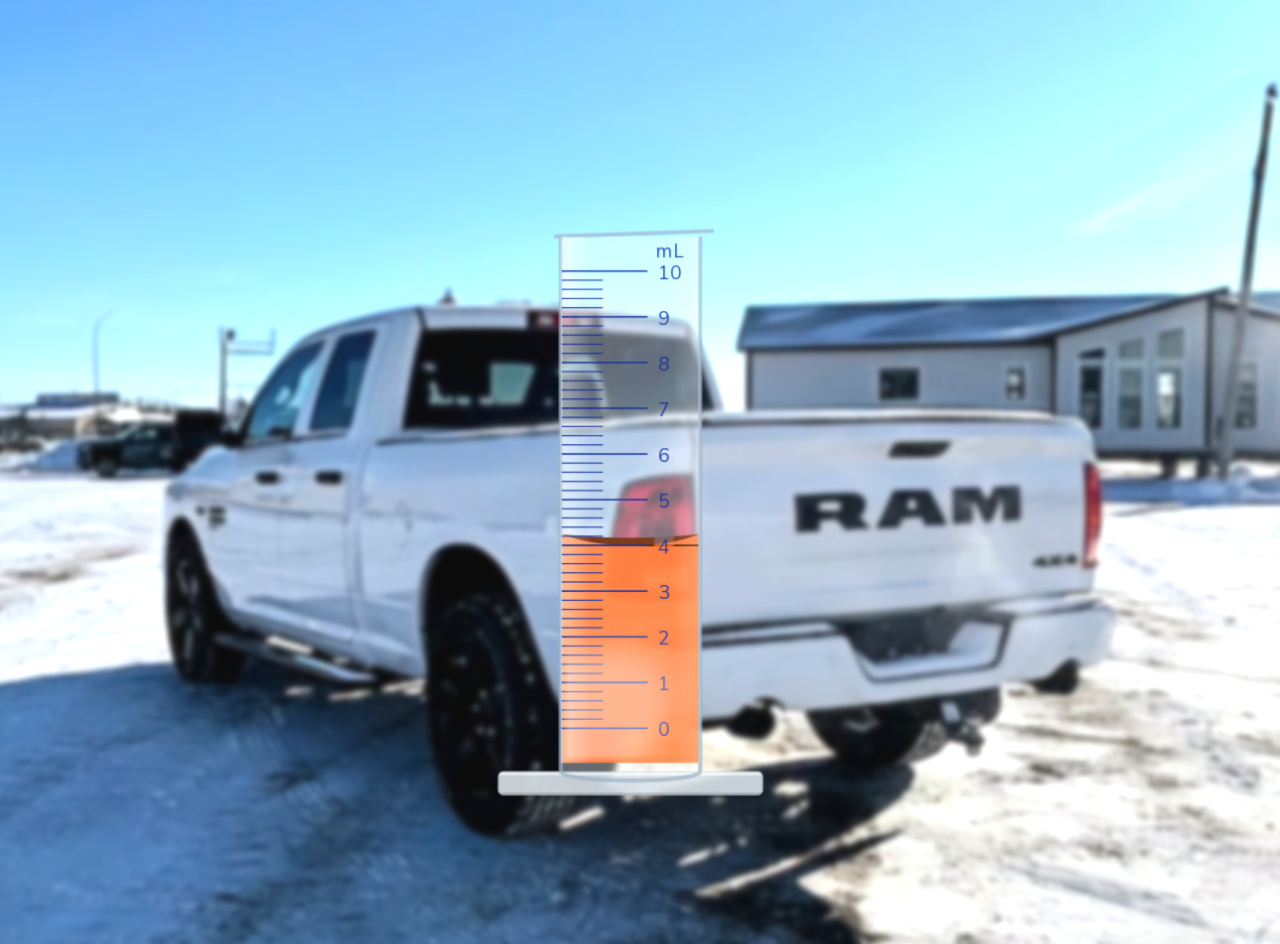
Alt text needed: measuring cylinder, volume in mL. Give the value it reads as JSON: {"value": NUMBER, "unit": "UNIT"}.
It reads {"value": 4, "unit": "mL"}
